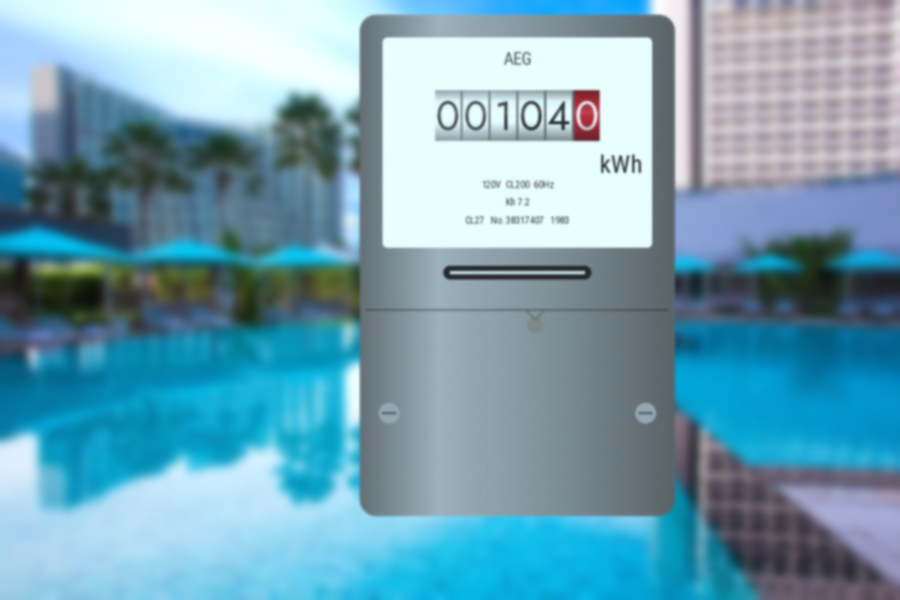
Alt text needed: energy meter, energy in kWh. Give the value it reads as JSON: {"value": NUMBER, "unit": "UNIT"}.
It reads {"value": 104.0, "unit": "kWh"}
